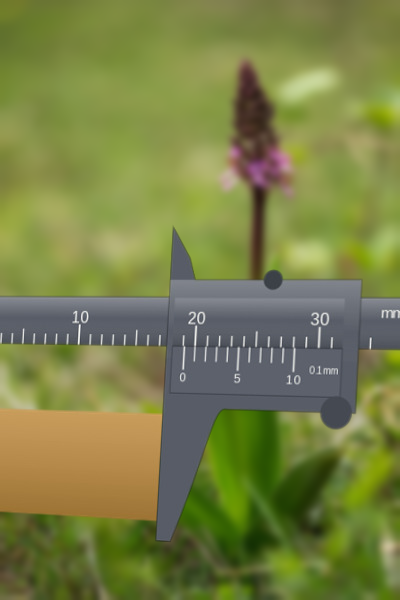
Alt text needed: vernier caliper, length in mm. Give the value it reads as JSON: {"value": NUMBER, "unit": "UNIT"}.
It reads {"value": 19.1, "unit": "mm"}
